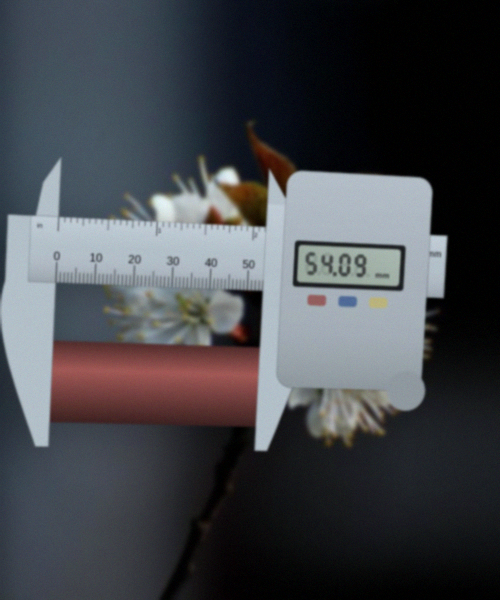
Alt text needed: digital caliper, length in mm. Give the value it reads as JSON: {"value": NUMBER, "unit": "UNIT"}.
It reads {"value": 54.09, "unit": "mm"}
